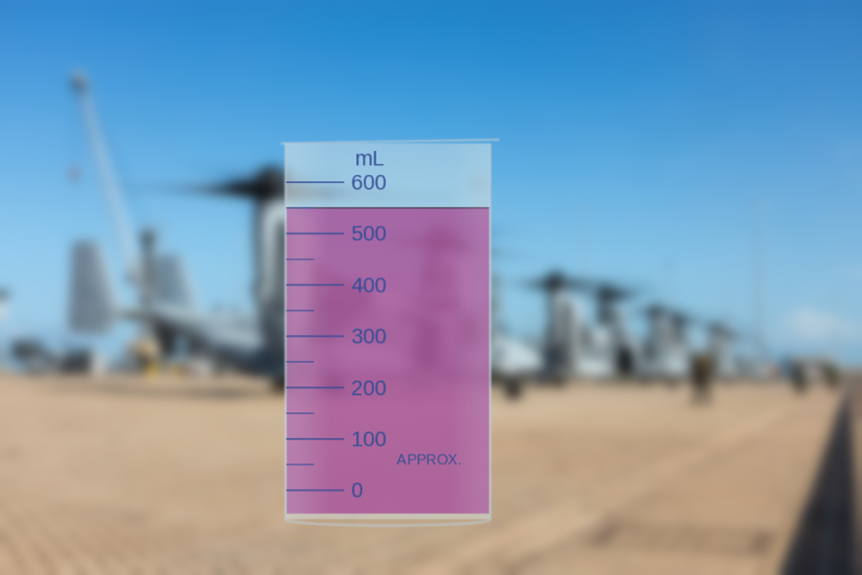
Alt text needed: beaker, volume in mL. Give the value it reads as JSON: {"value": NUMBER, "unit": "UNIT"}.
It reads {"value": 550, "unit": "mL"}
